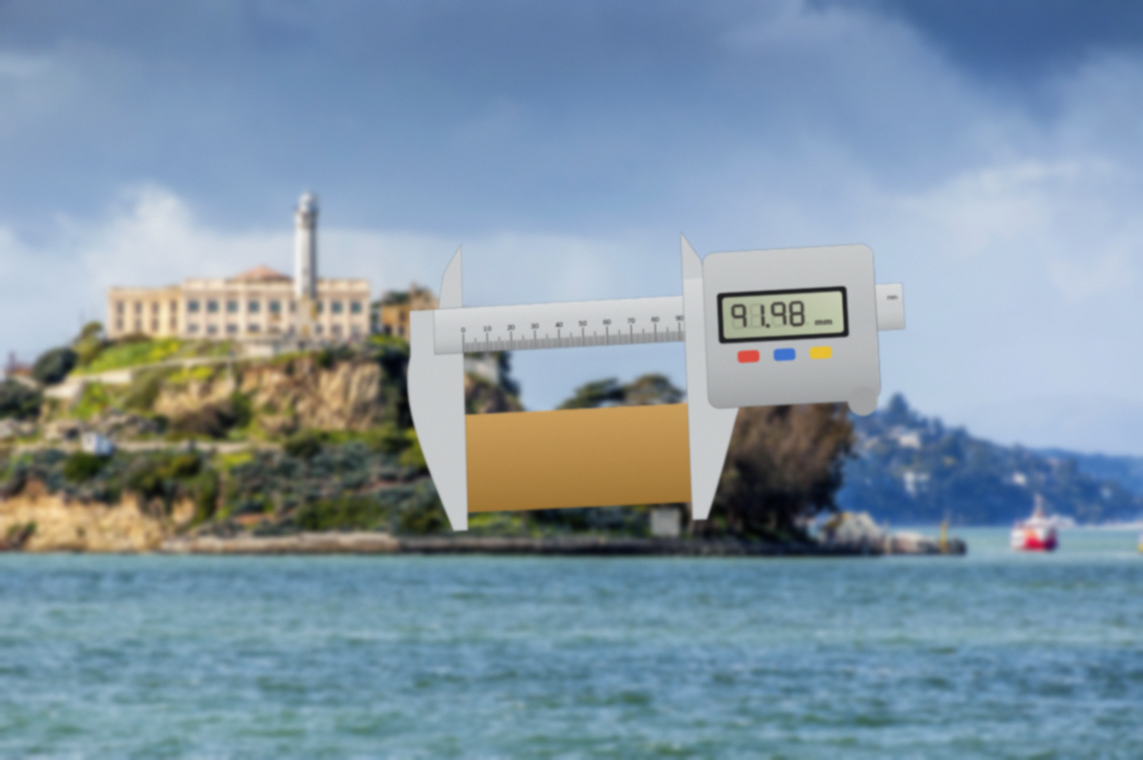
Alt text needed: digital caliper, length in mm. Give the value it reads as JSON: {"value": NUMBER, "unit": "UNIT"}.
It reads {"value": 91.98, "unit": "mm"}
